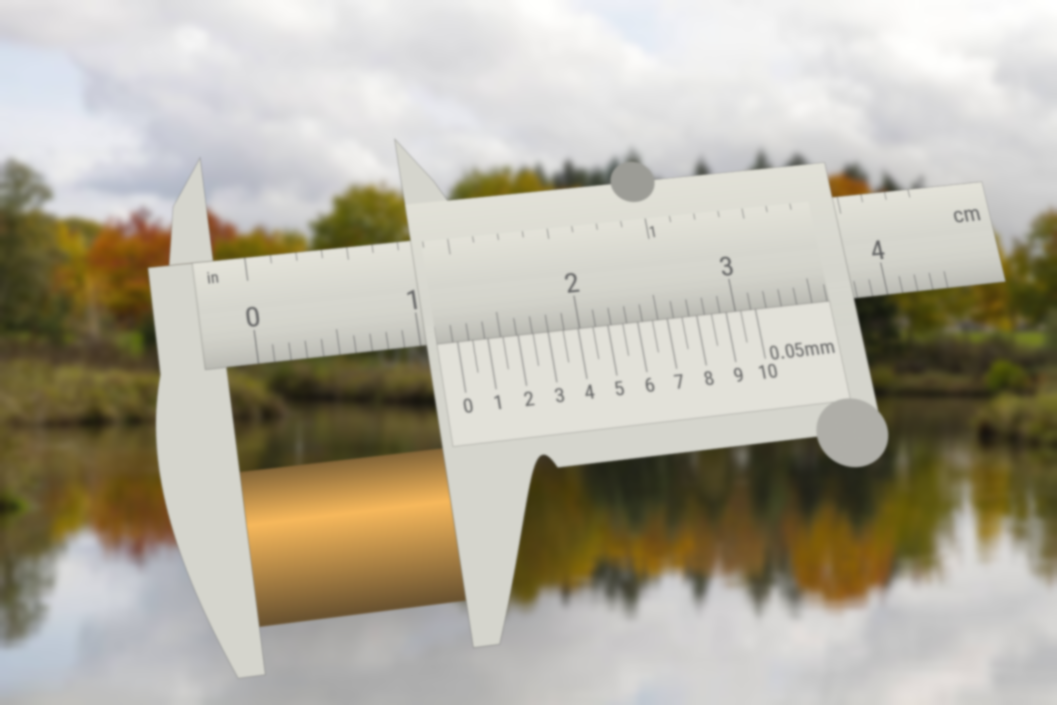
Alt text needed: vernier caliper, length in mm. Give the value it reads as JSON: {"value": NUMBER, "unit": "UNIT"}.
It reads {"value": 12.3, "unit": "mm"}
